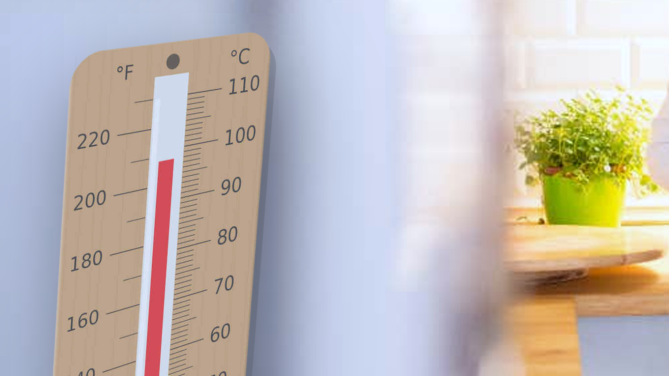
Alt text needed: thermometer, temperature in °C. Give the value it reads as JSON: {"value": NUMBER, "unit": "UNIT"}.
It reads {"value": 98, "unit": "°C"}
